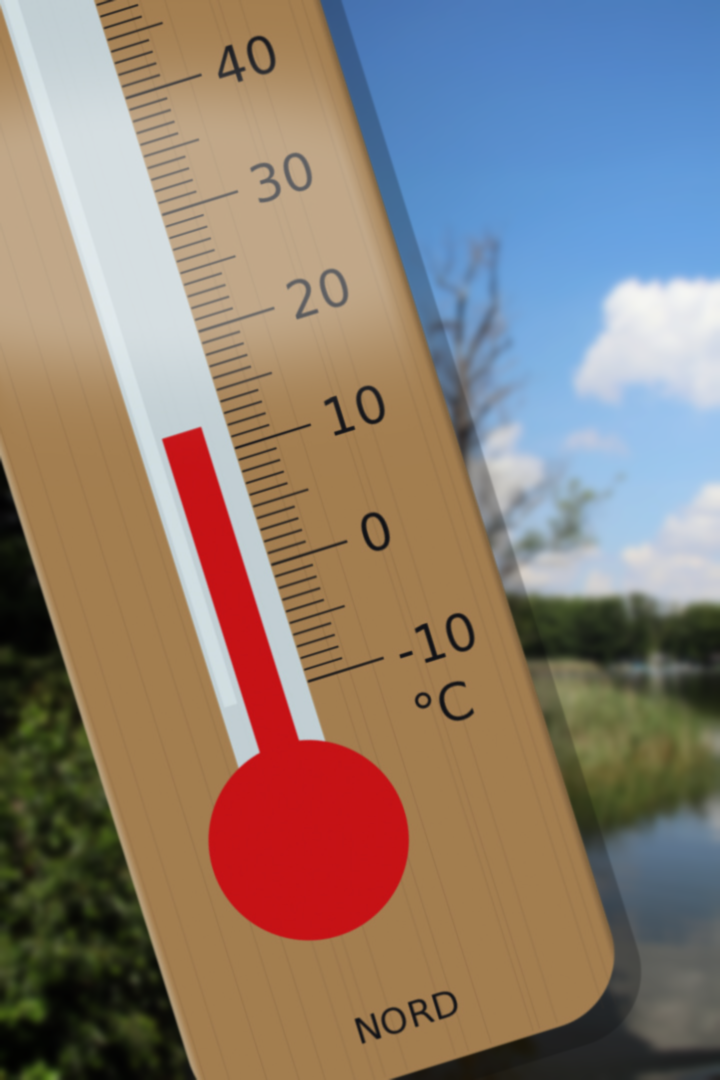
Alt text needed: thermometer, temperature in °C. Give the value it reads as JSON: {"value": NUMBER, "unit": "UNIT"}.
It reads {"value": 12.5, "unit": "°C"}
